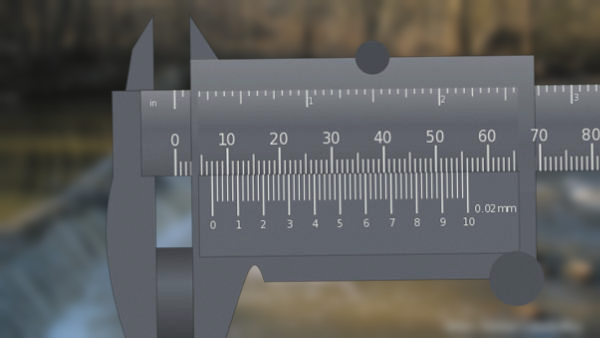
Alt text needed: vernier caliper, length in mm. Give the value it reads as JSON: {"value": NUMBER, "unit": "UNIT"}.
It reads {"value": 7.0, "unit": "mm"}
